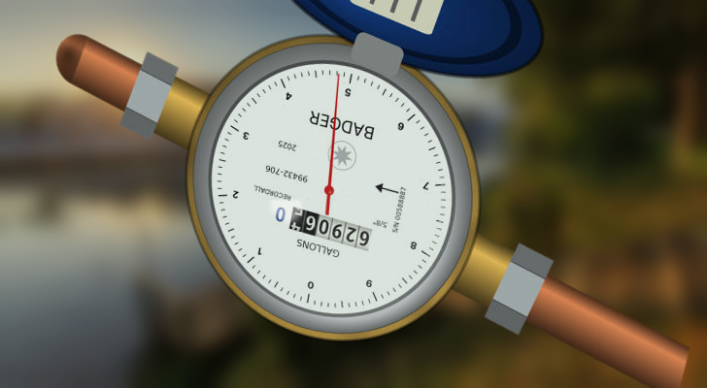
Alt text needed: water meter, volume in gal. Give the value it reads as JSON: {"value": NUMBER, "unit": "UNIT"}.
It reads {"value": 6290644.8, "unit": "gal"}
